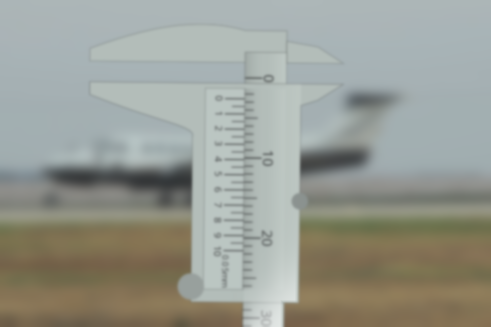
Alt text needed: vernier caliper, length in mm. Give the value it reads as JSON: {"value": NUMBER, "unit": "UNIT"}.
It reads {"value": 2.6, "unit": "mm"}
